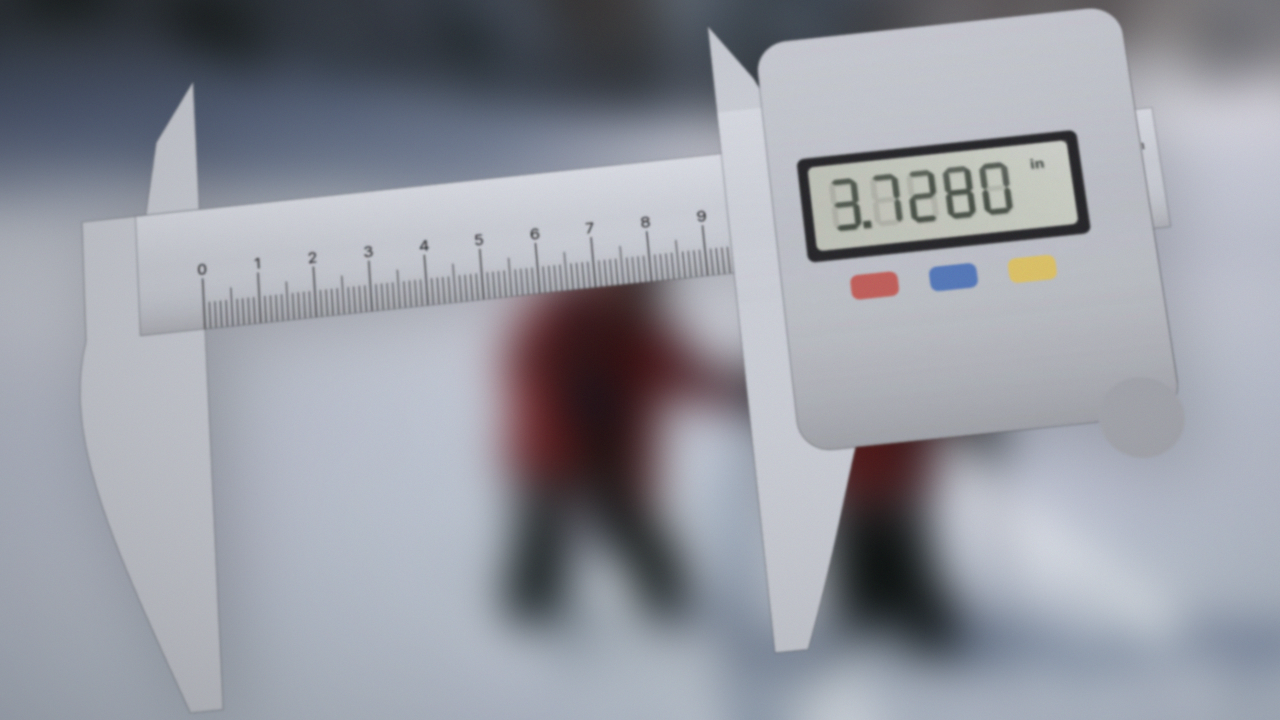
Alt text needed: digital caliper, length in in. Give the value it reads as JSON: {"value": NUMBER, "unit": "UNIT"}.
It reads {"value": 3.7280, "unit": "in"}
